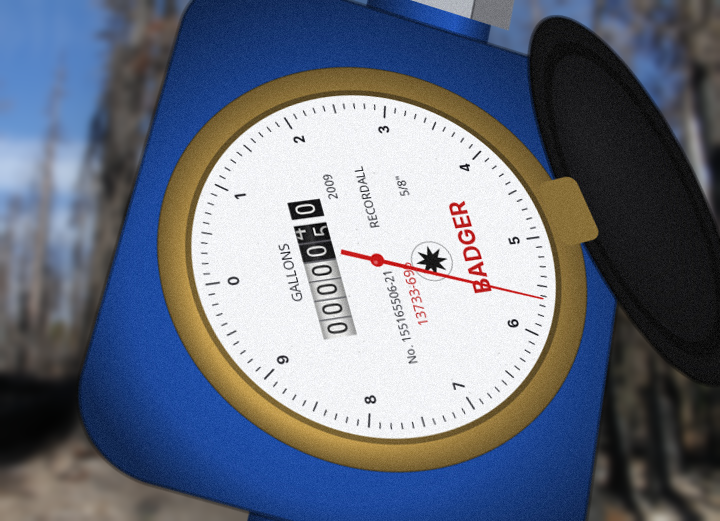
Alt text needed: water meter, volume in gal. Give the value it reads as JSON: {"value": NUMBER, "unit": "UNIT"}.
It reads {"value": 45.6, "unit": "gal"}
